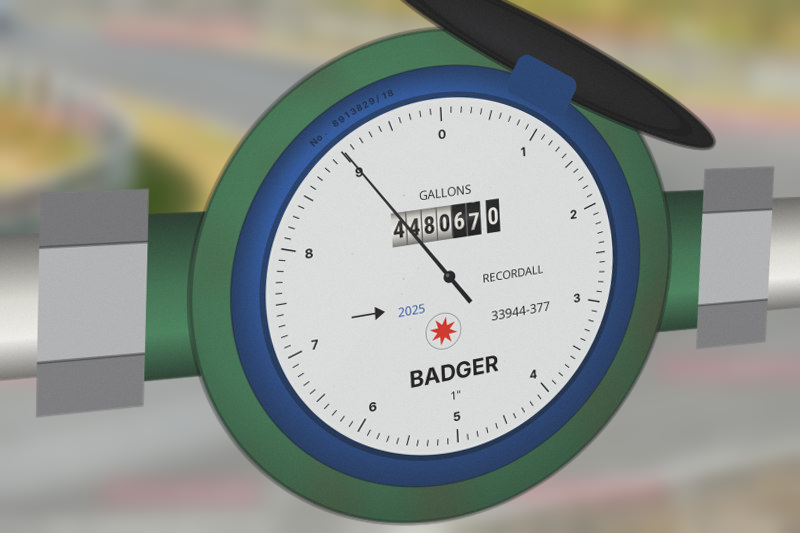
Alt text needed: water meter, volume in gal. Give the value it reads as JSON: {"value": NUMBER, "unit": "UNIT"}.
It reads {"value": 4480669.0, "unit": "gal"}
